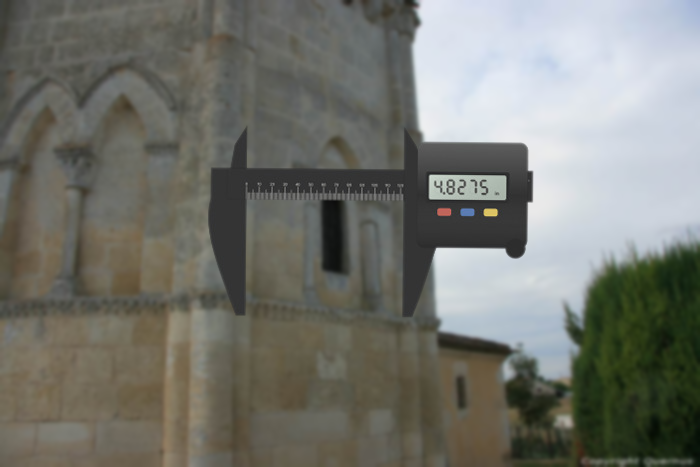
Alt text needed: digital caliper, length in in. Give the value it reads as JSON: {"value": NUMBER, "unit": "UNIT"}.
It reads {"value": 4.8275, "unit": "in"}
